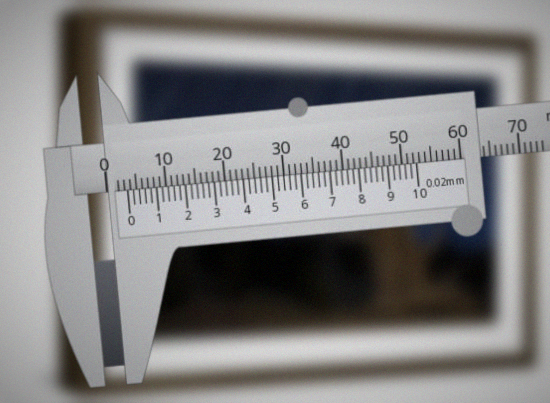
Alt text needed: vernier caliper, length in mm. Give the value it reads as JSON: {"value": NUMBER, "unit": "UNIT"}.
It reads {"value": 3.5, "unit": "mm"}
